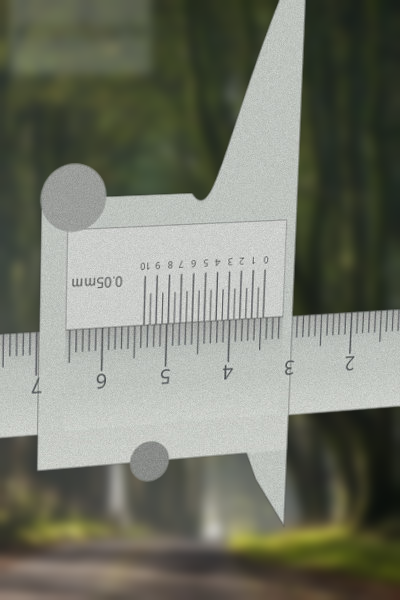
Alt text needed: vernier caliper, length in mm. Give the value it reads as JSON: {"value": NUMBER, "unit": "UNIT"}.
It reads {"value": 34.6, "unit": "mm"}
